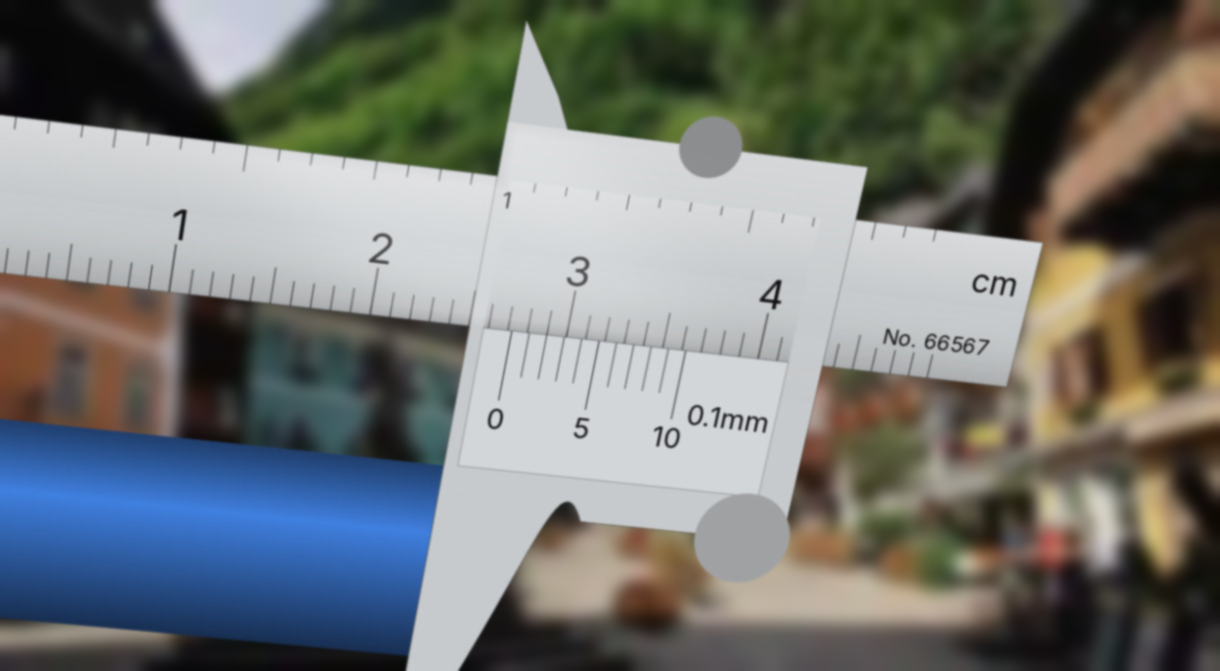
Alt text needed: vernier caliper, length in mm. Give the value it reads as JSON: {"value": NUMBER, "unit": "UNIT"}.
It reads {"value": 27.2, "unit": "mm"}
